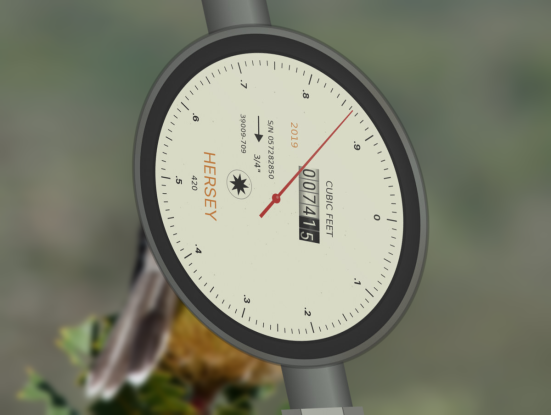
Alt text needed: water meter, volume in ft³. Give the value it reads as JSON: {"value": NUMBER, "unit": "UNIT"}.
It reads {"value": 7414.86, "unit": "ft³"}
